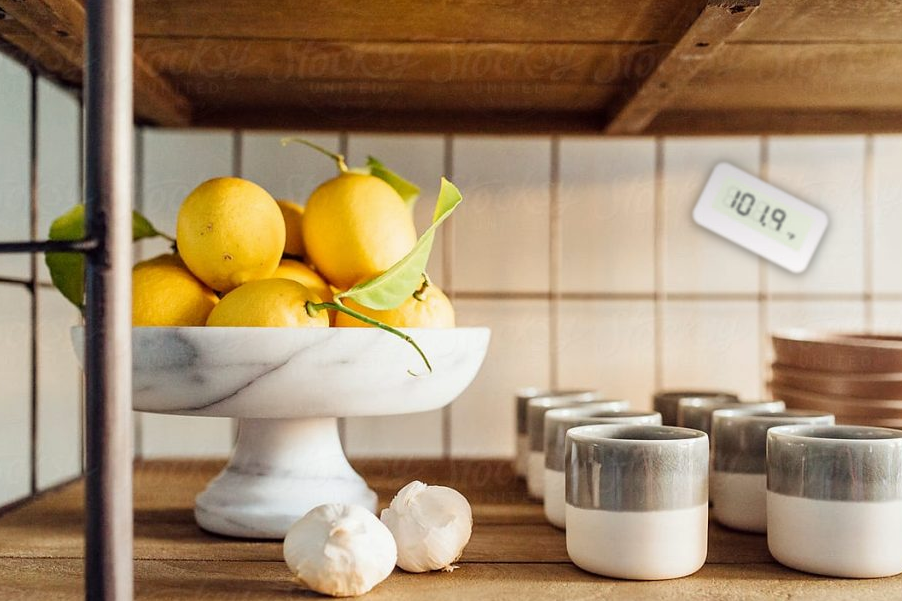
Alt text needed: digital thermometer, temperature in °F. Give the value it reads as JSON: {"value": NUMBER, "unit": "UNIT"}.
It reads {"value": 101.9, "unit": "°F"}
